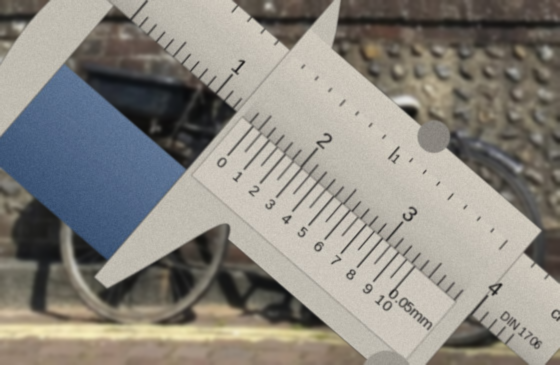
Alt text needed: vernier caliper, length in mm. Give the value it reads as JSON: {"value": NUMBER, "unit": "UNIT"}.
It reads {"value": 14.4, "unit": "mm"}
